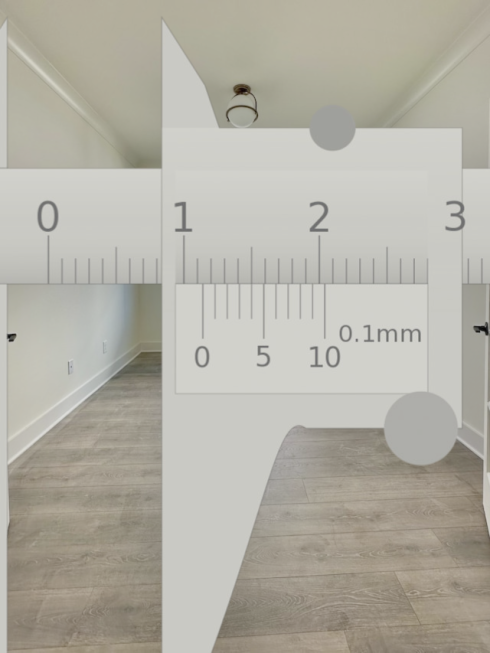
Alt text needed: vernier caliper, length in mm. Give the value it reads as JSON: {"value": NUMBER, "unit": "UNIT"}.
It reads {"value": 11.4, "unit": "mm"}
